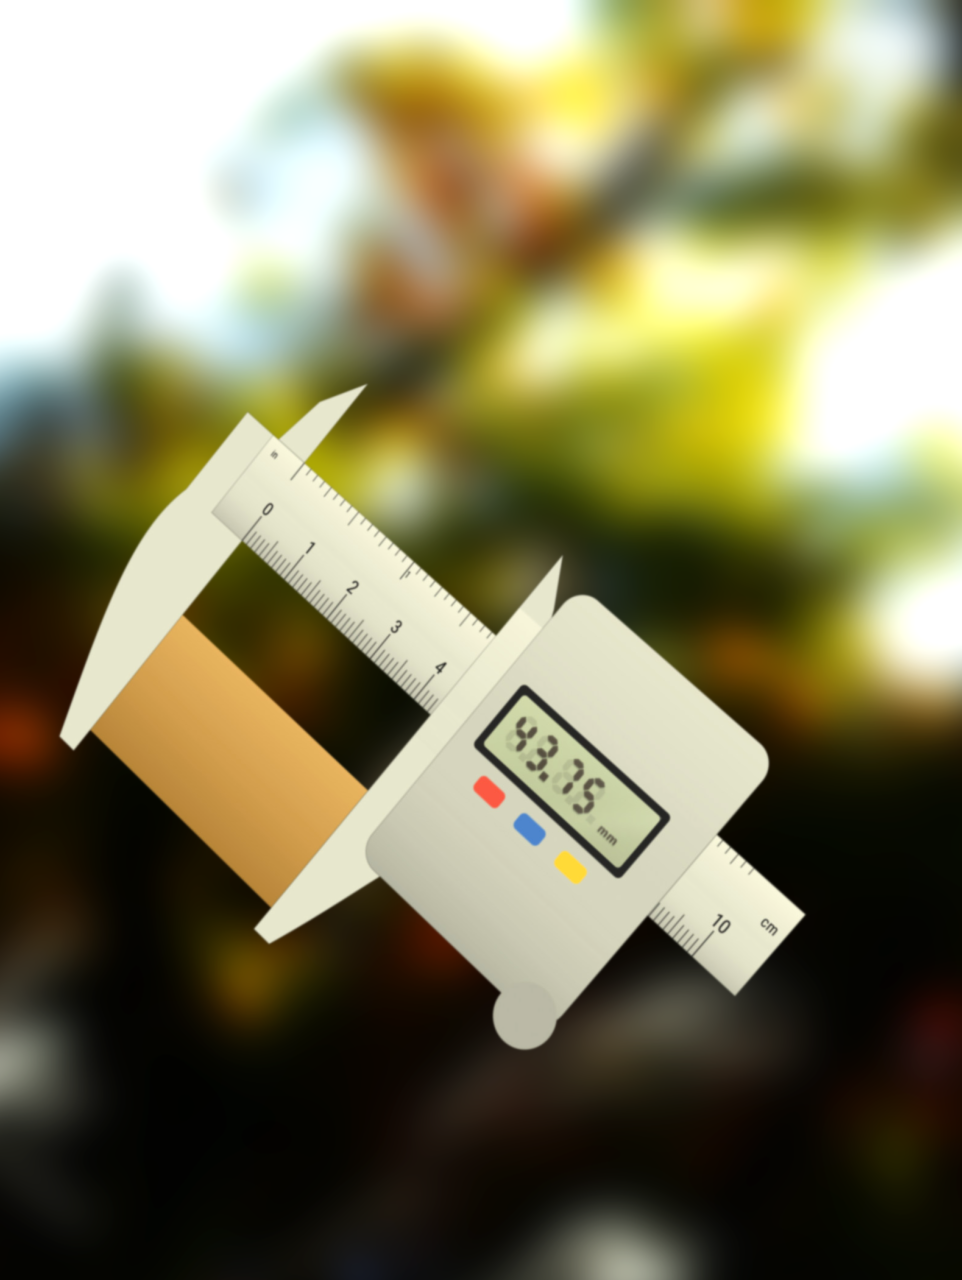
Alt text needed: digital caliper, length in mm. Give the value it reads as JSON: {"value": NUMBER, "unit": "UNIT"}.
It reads {"value": 43.75, "unit": "mm"}
